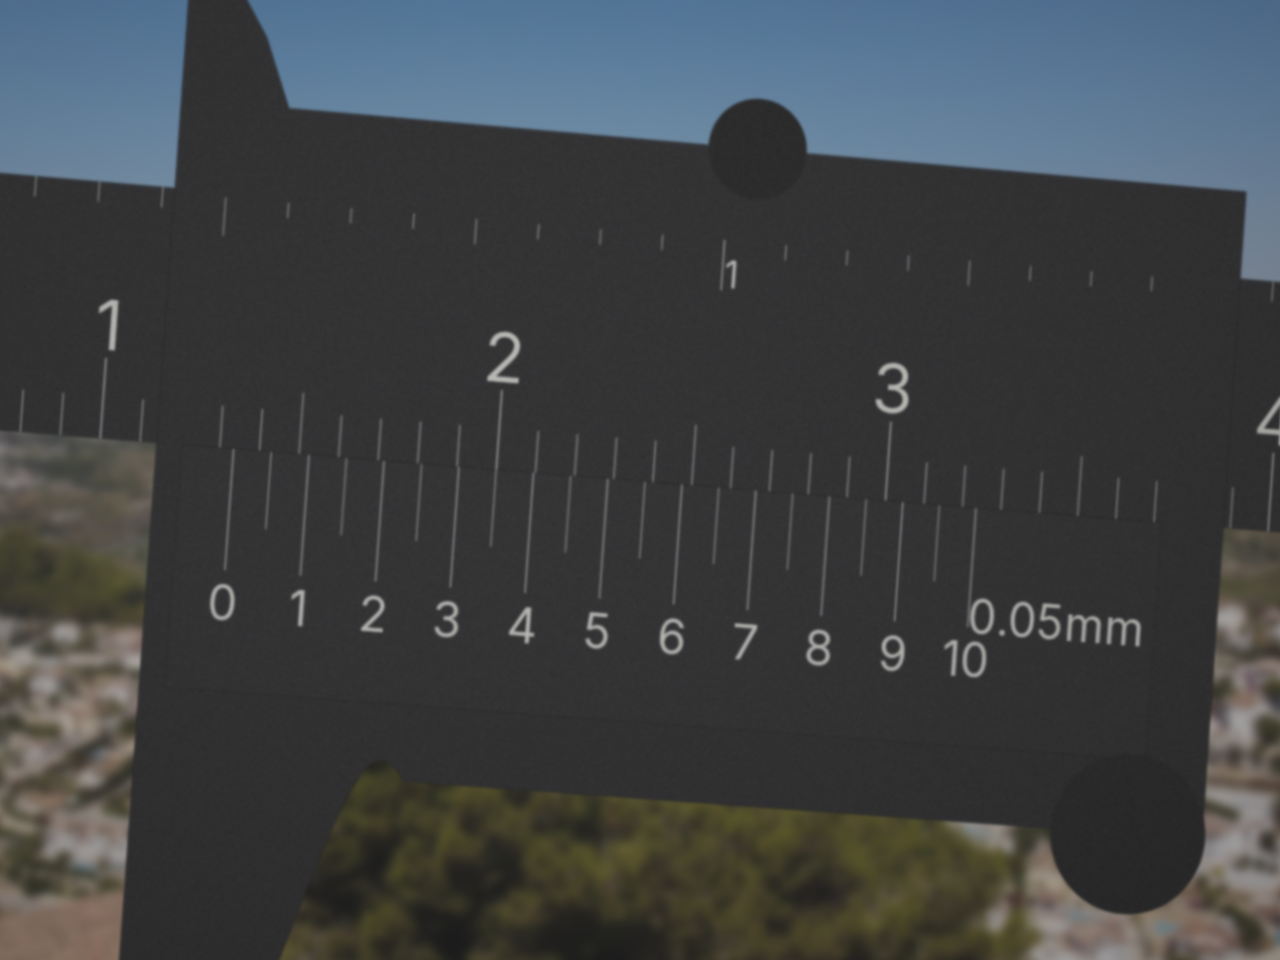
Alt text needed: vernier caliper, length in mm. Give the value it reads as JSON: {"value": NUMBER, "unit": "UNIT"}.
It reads {"value": 13.35, "unit": "mm"}
